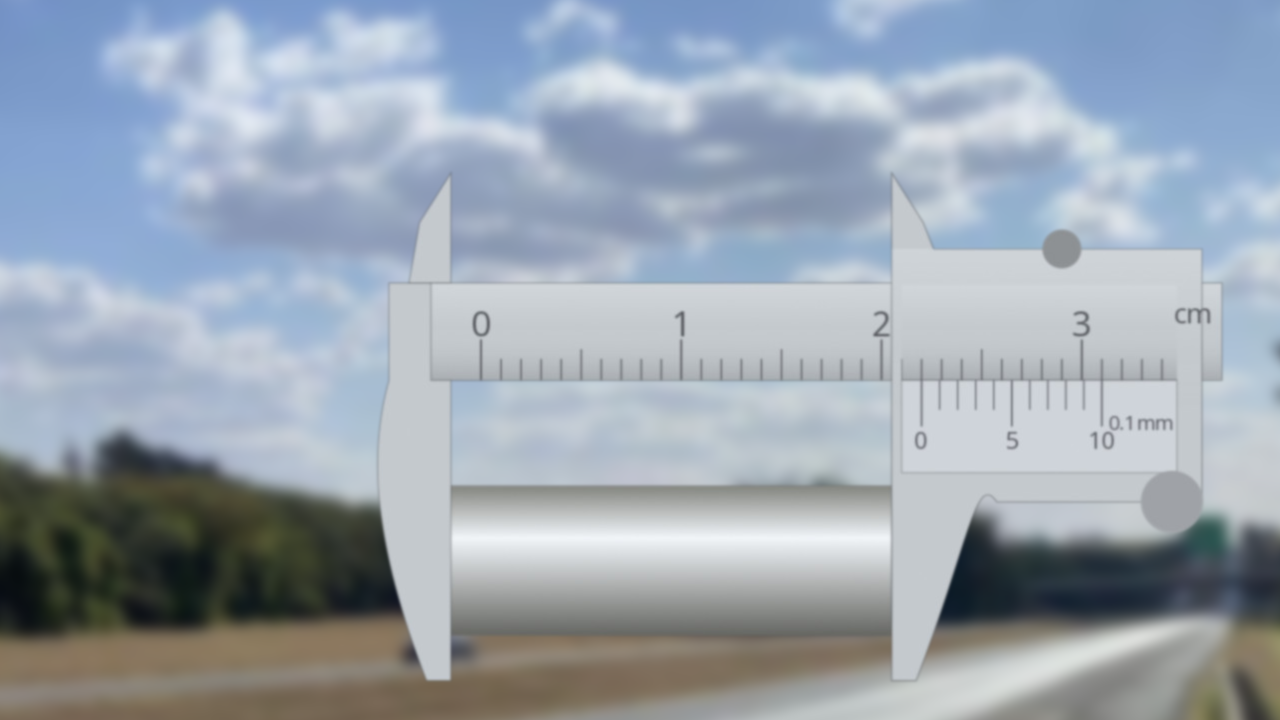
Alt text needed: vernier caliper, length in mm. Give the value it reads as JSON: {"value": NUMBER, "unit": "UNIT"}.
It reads {"value": 22.0, "unit": "mm"}
